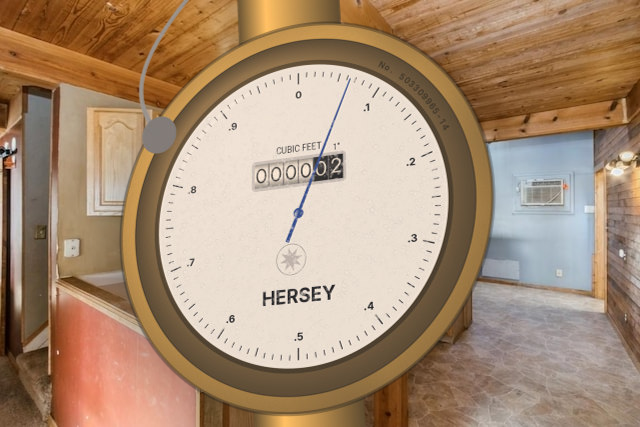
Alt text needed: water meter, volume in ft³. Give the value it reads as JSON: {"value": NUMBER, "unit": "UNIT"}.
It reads {"value": 2.06, "unit": "ft³"}
